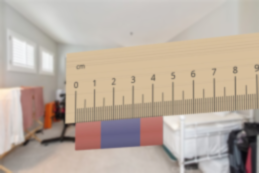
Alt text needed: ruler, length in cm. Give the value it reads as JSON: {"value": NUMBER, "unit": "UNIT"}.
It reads {"value": 4.5, "unit": "cm"}
